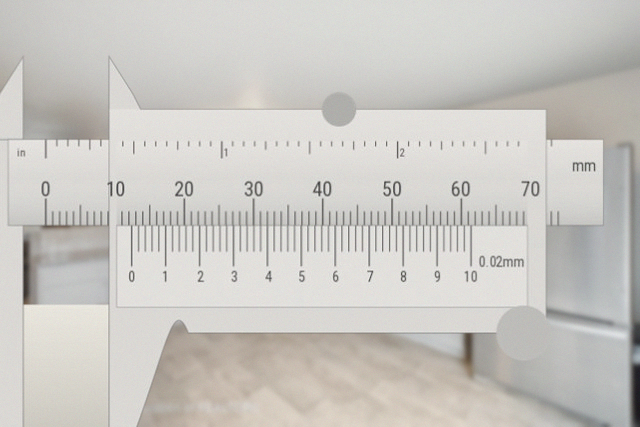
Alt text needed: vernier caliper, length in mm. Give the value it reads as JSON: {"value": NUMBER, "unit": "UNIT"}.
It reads {"value": 12.4, "unit": "mm"}
